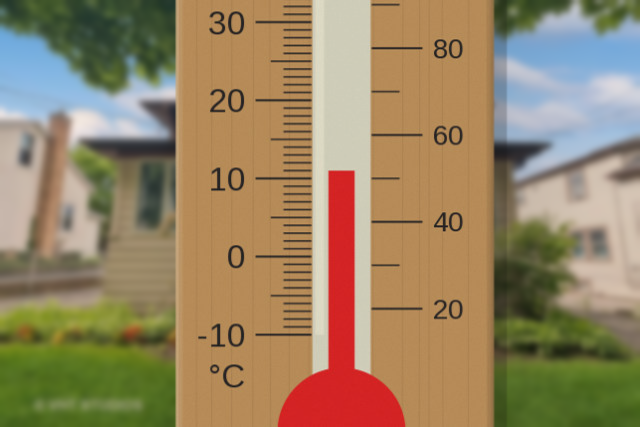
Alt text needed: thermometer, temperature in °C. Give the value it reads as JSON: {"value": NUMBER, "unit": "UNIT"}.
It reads {"value": 11, "unit": "°C"}
